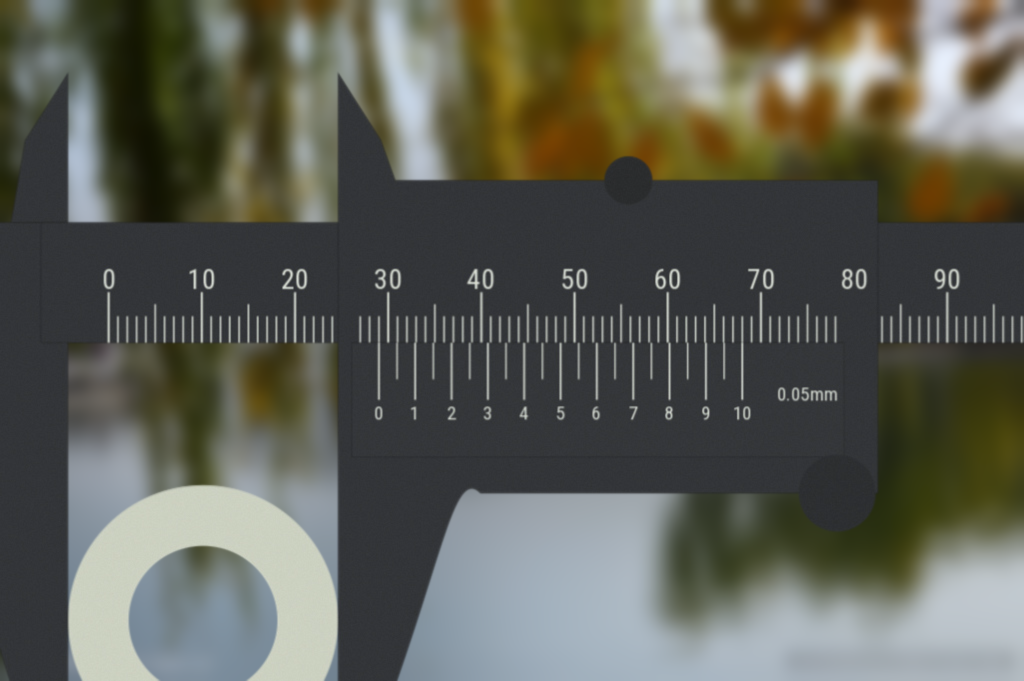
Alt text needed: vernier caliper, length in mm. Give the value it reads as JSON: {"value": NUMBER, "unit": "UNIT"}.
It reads {"value": 29.0, "unit": "mm"}
